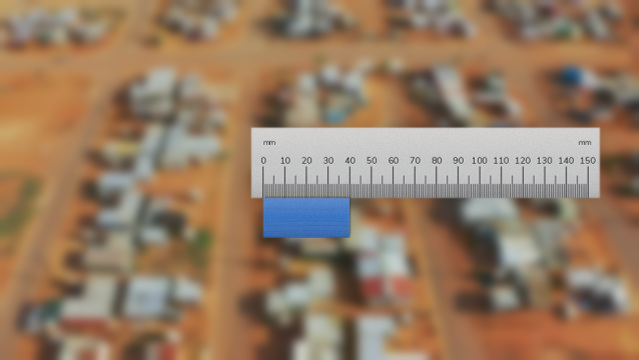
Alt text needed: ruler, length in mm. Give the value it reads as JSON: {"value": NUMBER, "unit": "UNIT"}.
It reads {"value": 40, "unit": "mm"}
